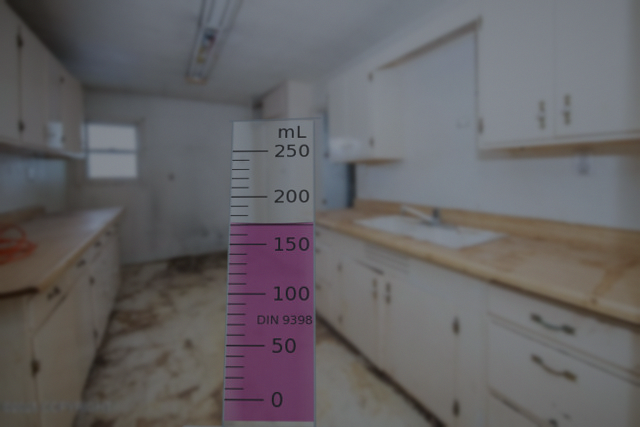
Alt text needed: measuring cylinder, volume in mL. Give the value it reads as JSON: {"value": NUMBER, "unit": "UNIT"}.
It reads {"value": 170, "unit": "mL"}
